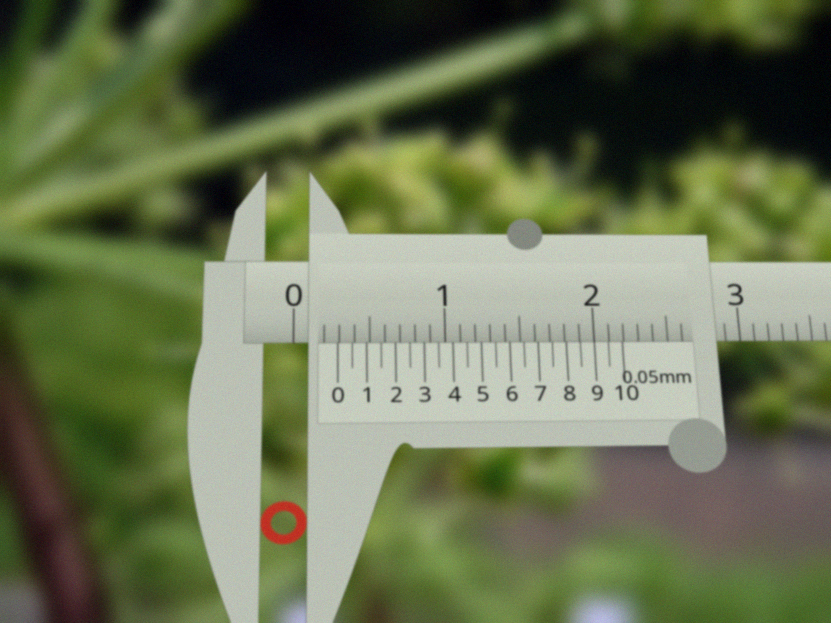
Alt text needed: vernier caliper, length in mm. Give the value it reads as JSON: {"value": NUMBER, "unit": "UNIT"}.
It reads {"value": 2.9, "unit": "mm"}
